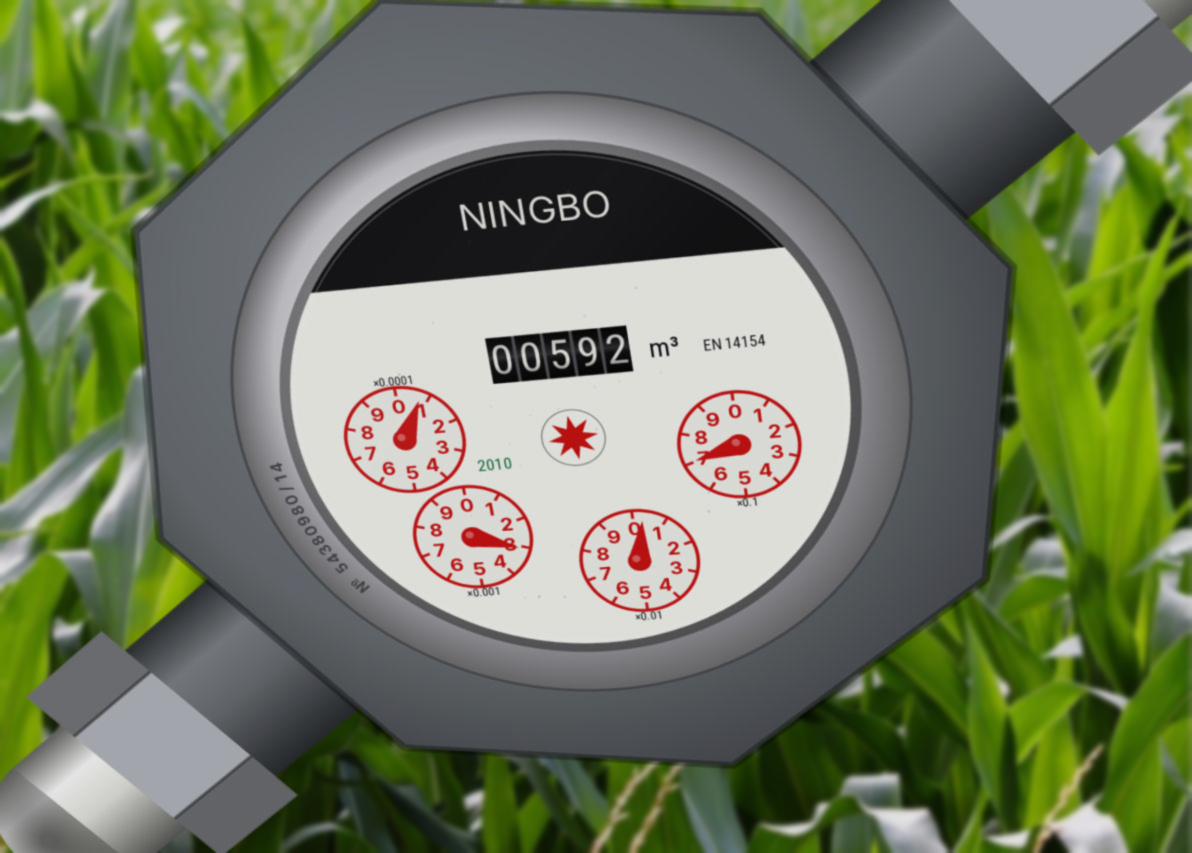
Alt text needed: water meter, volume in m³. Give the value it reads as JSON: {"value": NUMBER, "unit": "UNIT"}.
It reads {"value": 592.7030, "unit": "m³"}
